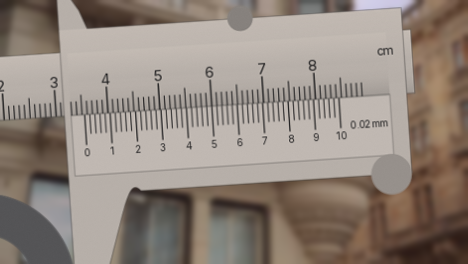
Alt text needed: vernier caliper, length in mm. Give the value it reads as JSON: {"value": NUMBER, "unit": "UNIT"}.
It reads {"value": 35.5, "unit": "mm"}
